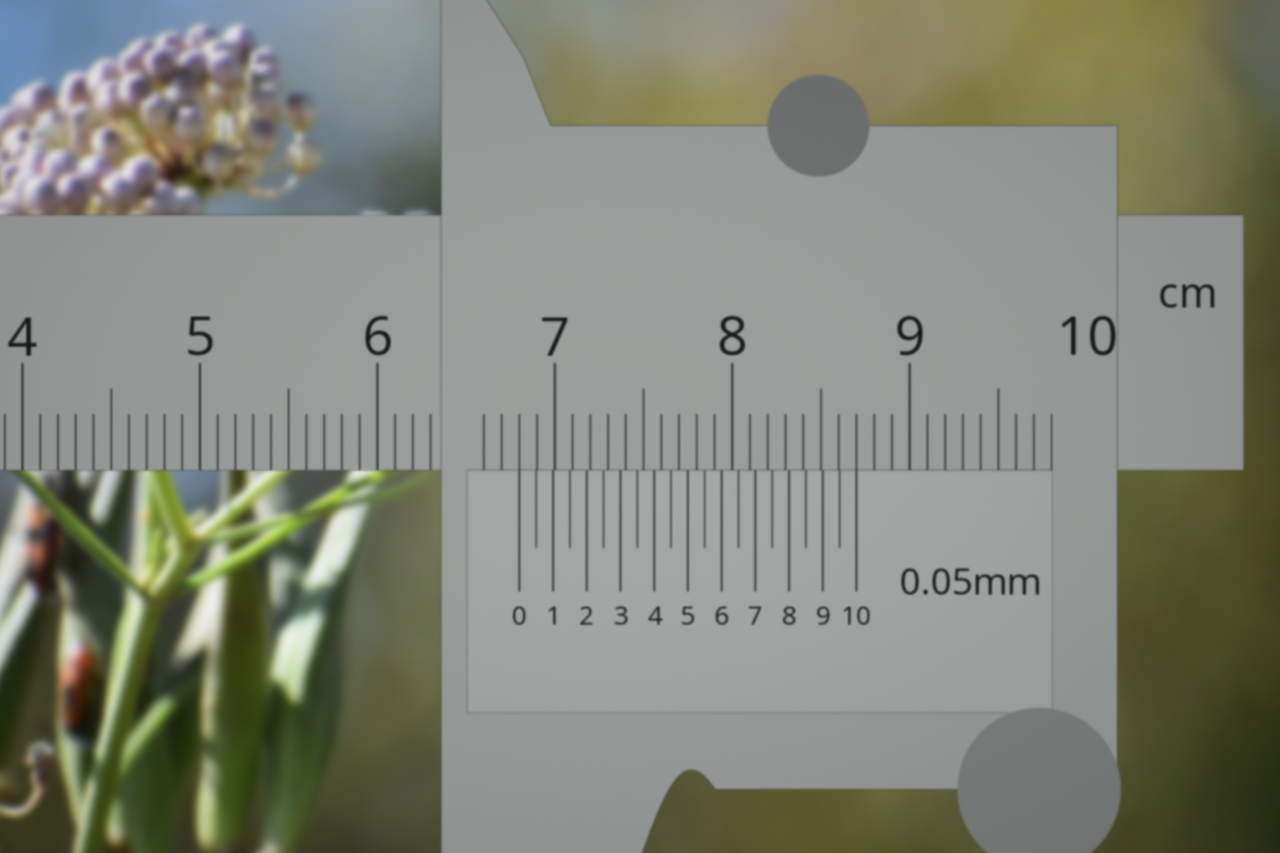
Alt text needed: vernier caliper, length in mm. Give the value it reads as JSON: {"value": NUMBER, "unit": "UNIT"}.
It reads {"value": 68.0, "unit": "mm"}
